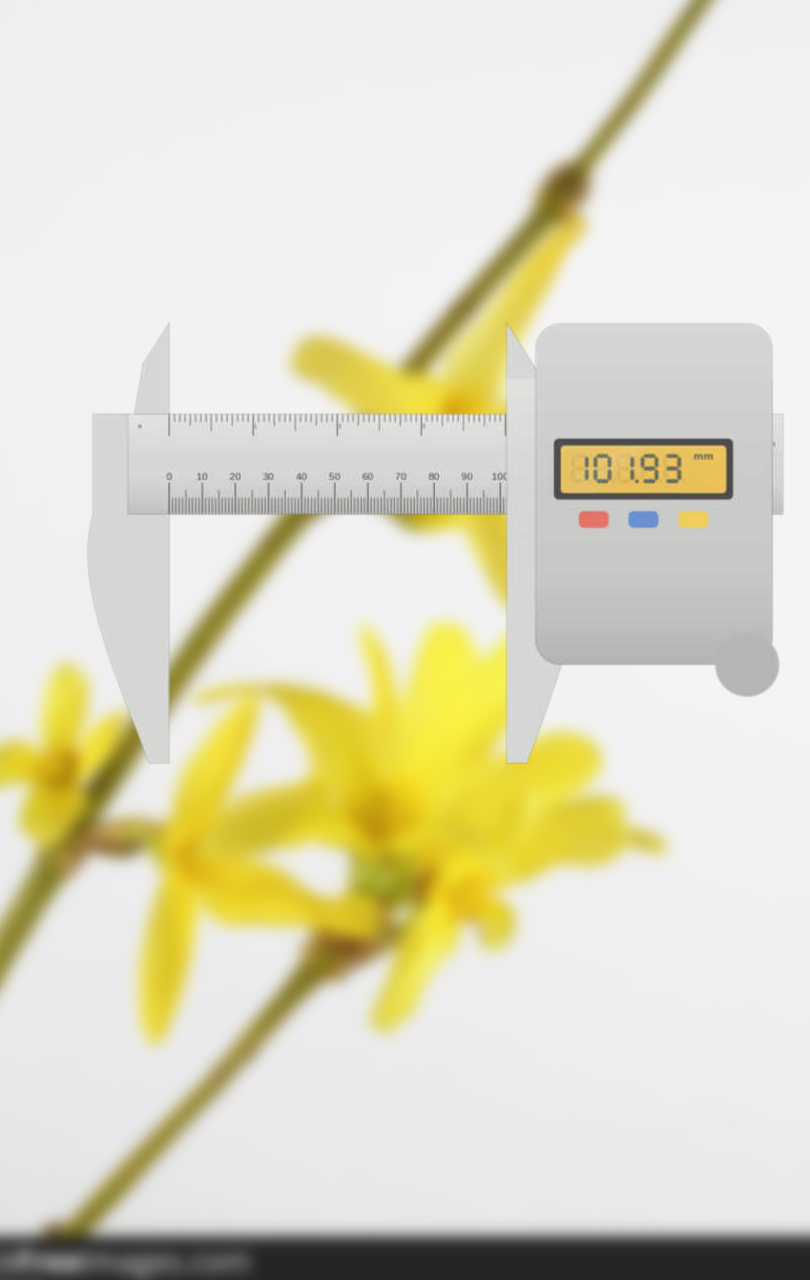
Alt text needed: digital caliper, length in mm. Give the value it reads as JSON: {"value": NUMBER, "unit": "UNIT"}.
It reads {"value": 101.93, "unit": "mm"}
